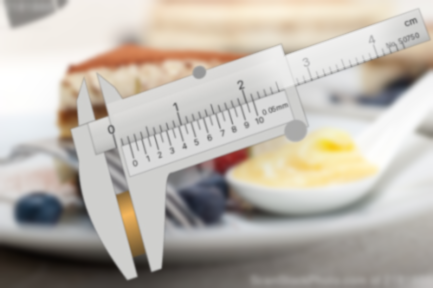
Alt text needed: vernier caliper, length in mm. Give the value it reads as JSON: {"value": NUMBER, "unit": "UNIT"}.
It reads {"value": 2.0, "unit": "mm"}
